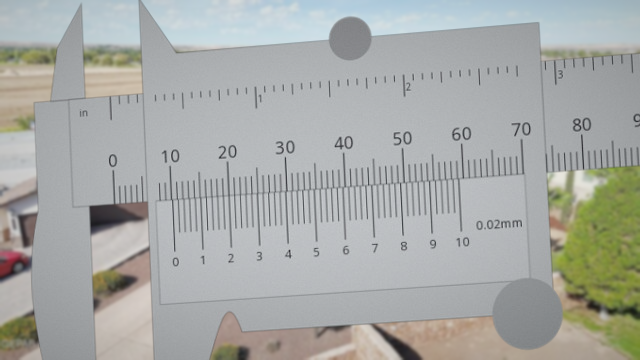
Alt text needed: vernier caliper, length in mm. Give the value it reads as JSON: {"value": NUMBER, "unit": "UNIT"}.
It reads {"value": 10.2, "unit": "mm"}
